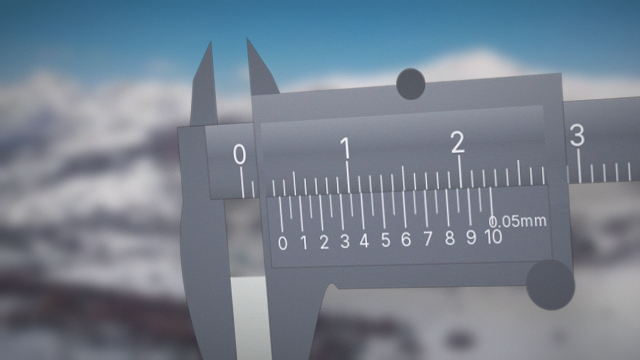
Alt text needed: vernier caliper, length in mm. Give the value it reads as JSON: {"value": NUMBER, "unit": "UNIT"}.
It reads {"value": 3.5, "unit": "mm"}
